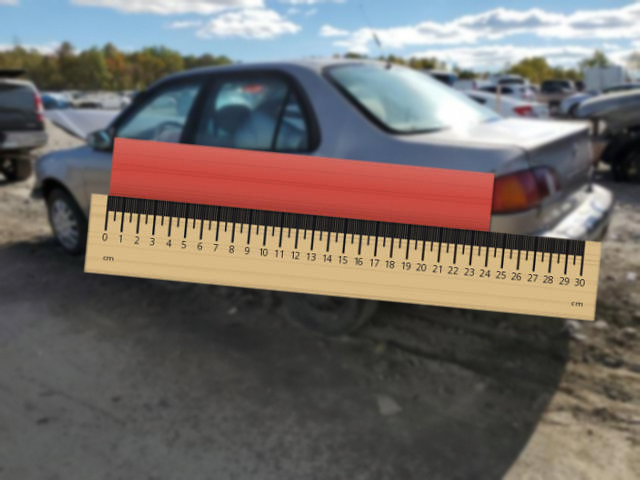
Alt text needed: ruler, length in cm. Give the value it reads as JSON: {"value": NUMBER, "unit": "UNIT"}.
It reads {"value": 24, "unit": "cm"}
